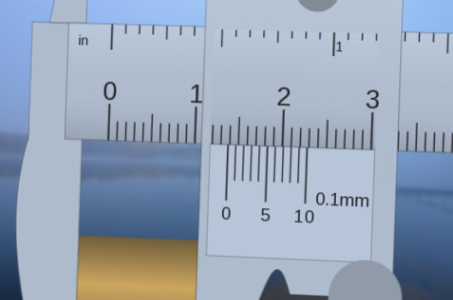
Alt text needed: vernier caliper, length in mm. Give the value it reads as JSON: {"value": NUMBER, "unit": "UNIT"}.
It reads {"value": 13.8, "unit": "mm"}
